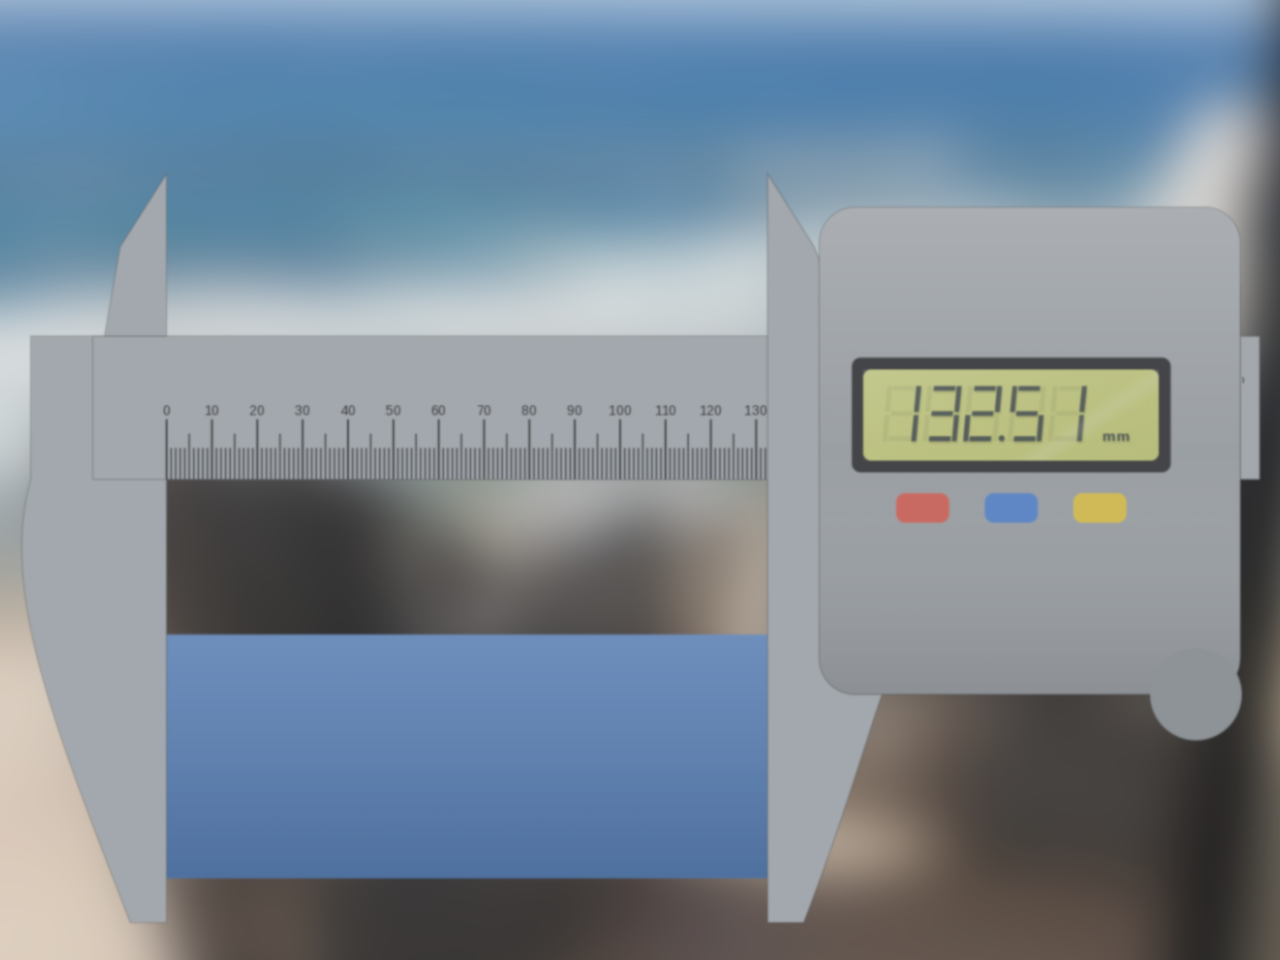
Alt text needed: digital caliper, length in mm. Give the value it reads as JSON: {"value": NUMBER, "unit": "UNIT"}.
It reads {"value": 132.51, "unit": "mm"}
